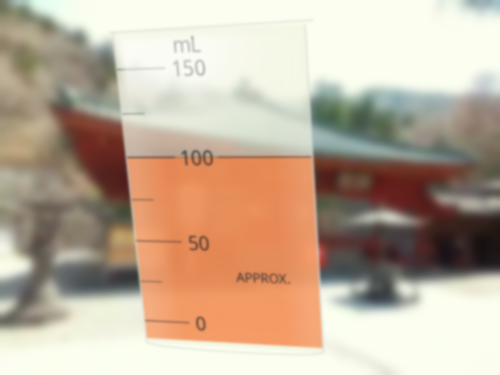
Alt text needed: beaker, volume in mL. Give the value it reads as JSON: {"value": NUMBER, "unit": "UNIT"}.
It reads {"value": 100, "unit": "mL"}
